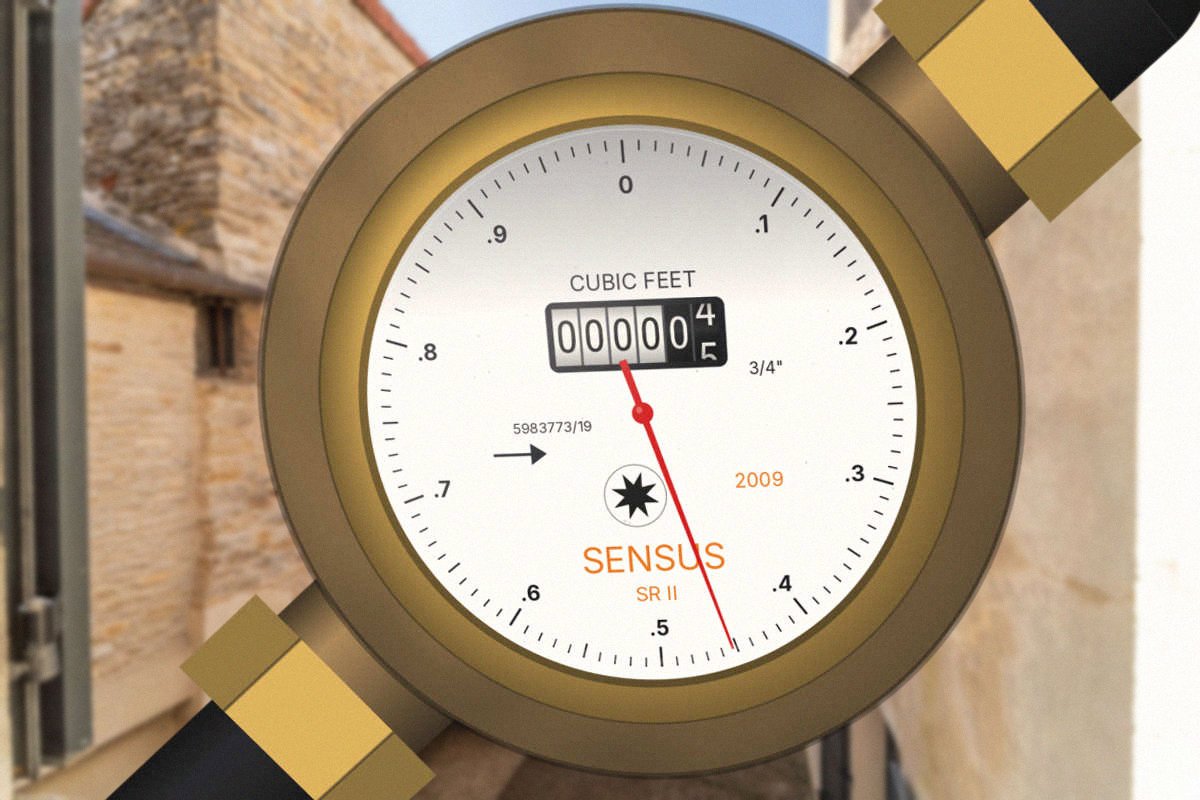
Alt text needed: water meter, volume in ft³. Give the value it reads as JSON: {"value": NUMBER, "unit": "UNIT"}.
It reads {"value": 4.45, "unit": "ft³"}
